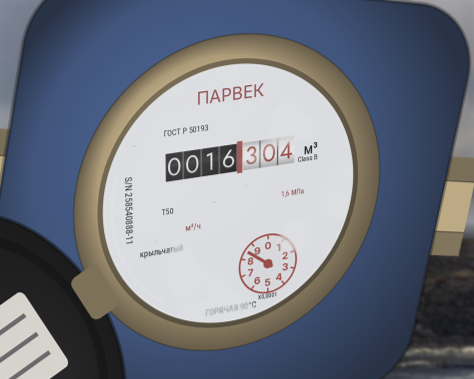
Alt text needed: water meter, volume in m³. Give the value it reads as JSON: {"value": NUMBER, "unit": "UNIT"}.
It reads {"value": 16.3048, "unit": "m³"}
